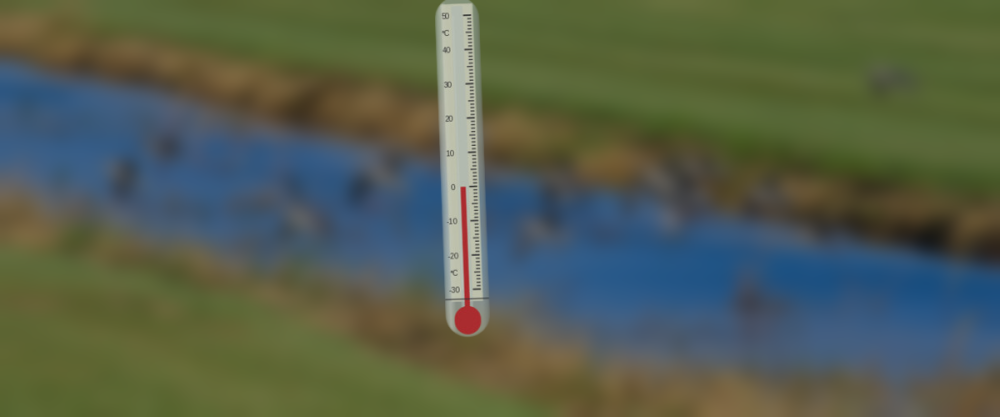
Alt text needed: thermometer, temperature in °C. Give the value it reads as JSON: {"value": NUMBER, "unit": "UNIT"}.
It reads {"value": 0, "unit": "°C"}
